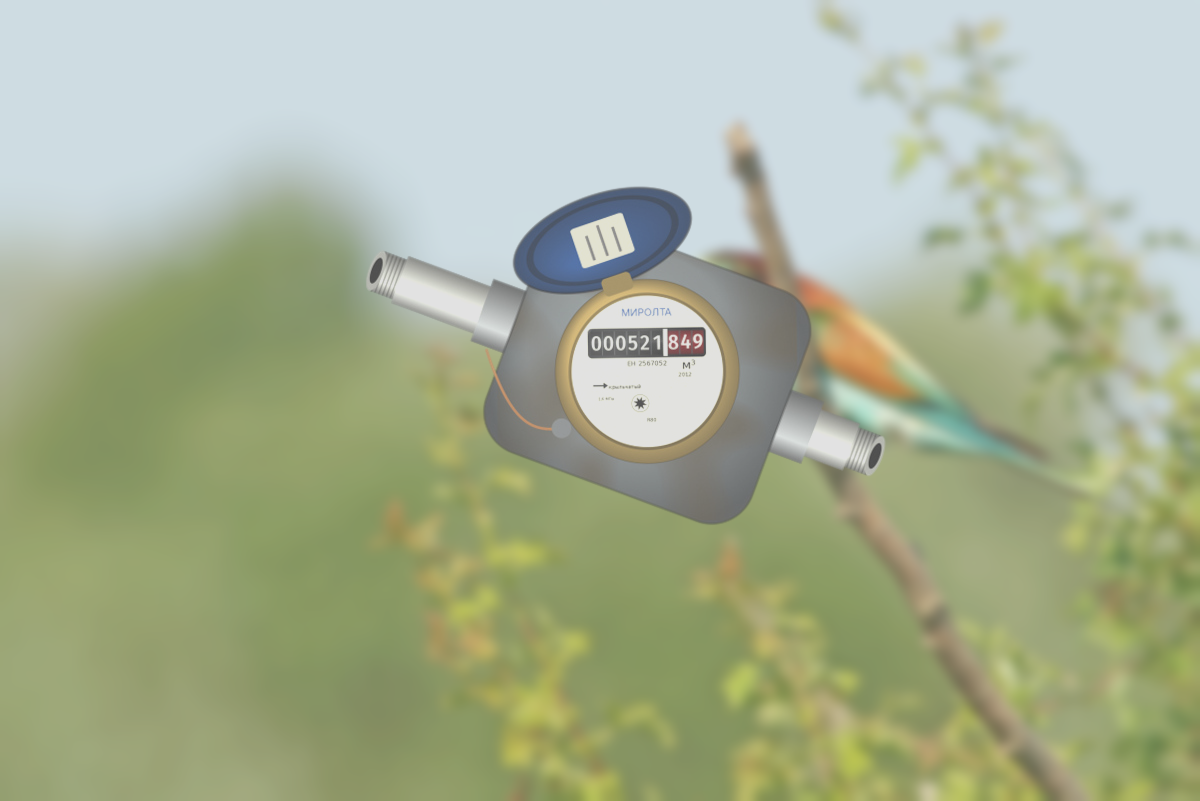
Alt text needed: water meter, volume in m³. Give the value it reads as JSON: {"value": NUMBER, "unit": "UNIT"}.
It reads {"value": 521.849, "unit": "m³"}
